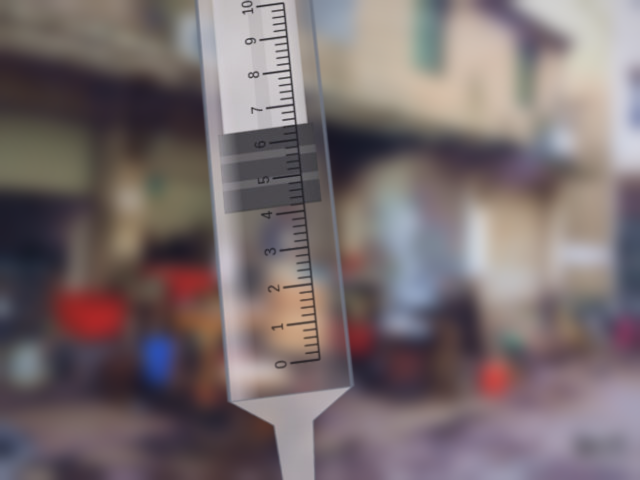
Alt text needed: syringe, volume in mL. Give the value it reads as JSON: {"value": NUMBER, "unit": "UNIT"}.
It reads {"value": 4.2, "unit": "mL"}
